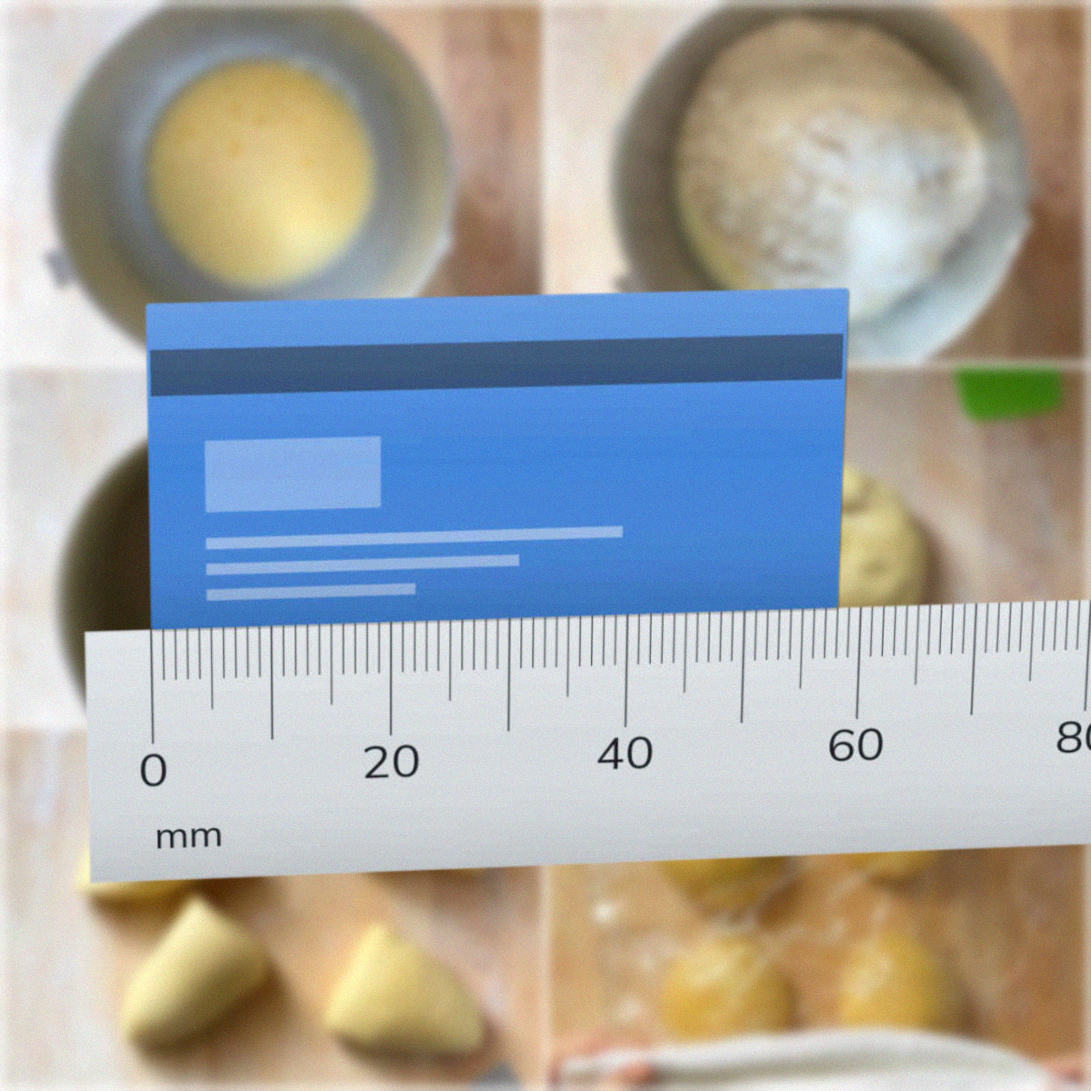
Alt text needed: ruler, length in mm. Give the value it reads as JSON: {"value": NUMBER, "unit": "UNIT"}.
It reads {"value": 58, "unit": "mm"}
